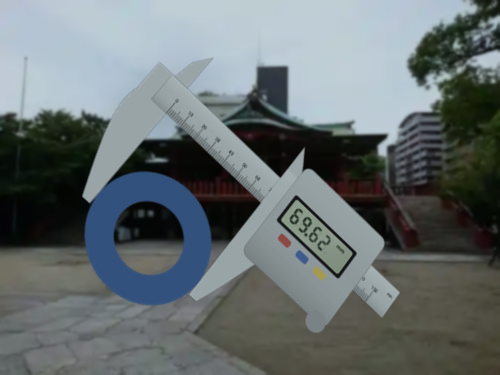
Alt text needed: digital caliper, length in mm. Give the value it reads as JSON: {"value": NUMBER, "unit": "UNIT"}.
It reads {"value": 69.62, "unit": "mm"}
